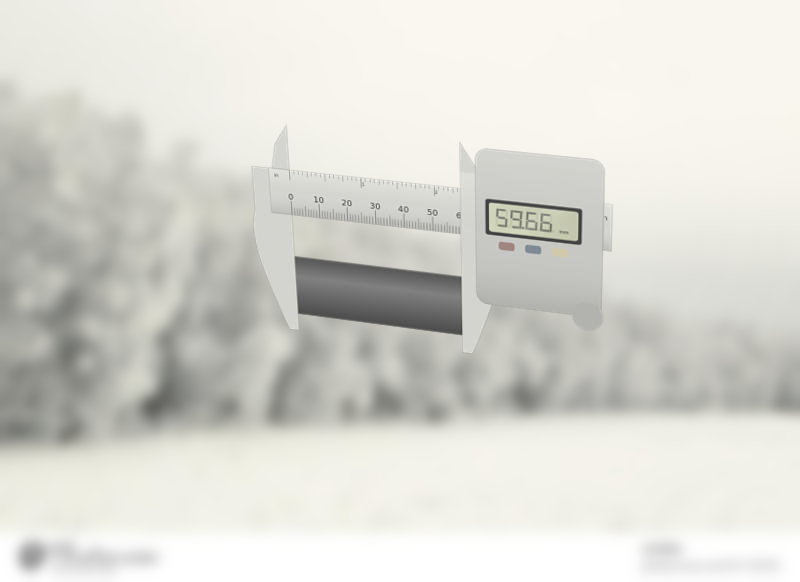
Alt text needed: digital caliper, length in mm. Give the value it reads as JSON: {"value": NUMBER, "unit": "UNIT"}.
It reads {"value": 59.66, "unit": "mm"}
